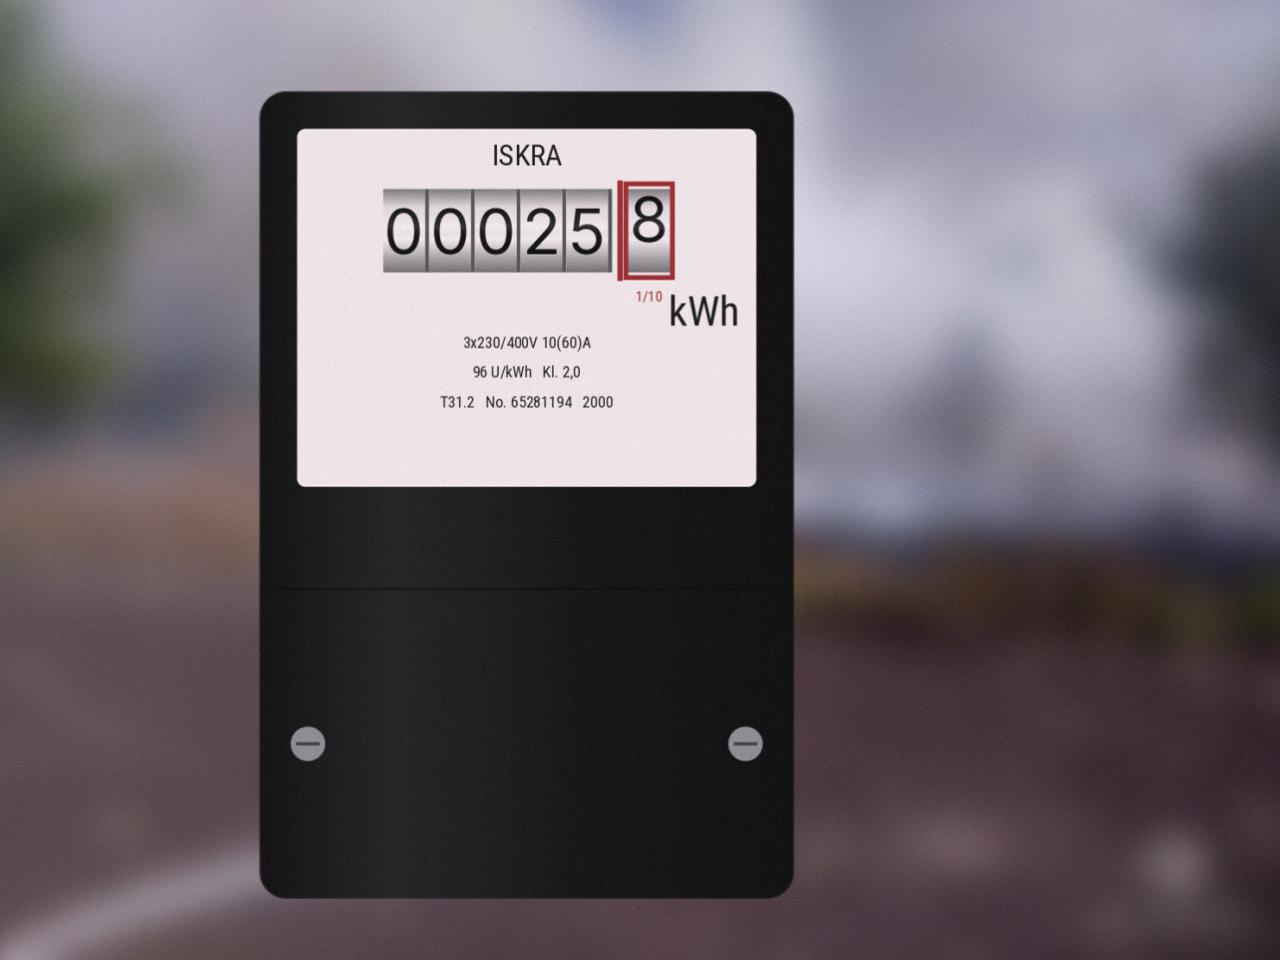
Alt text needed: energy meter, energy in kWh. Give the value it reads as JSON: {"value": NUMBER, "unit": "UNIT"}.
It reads {"value": 25.8, "unit": "kWh"}
